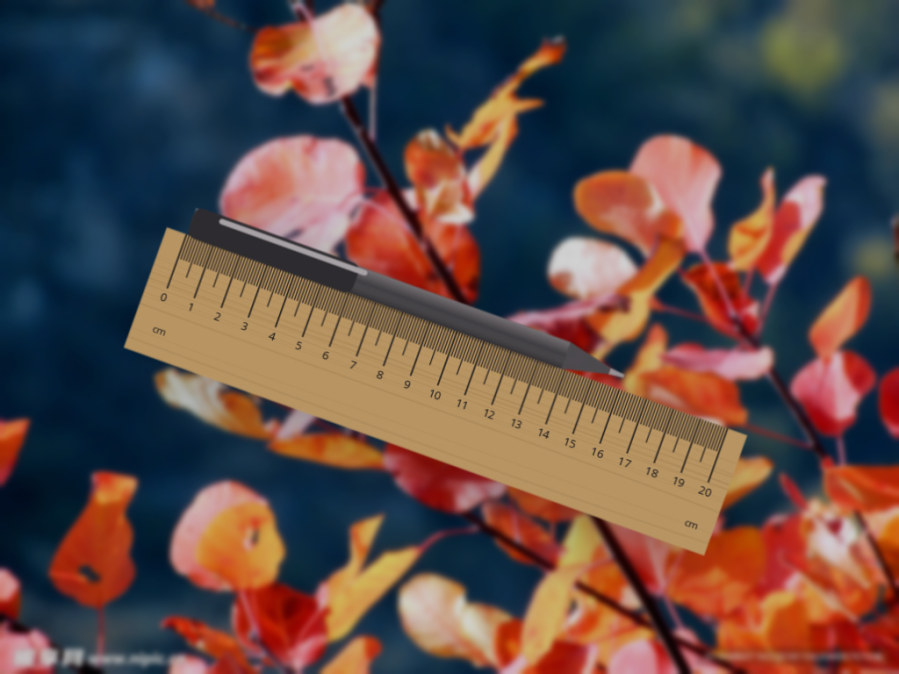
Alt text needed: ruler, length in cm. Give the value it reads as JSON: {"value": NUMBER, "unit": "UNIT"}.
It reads {"value": 16, "unit": "cm"}
